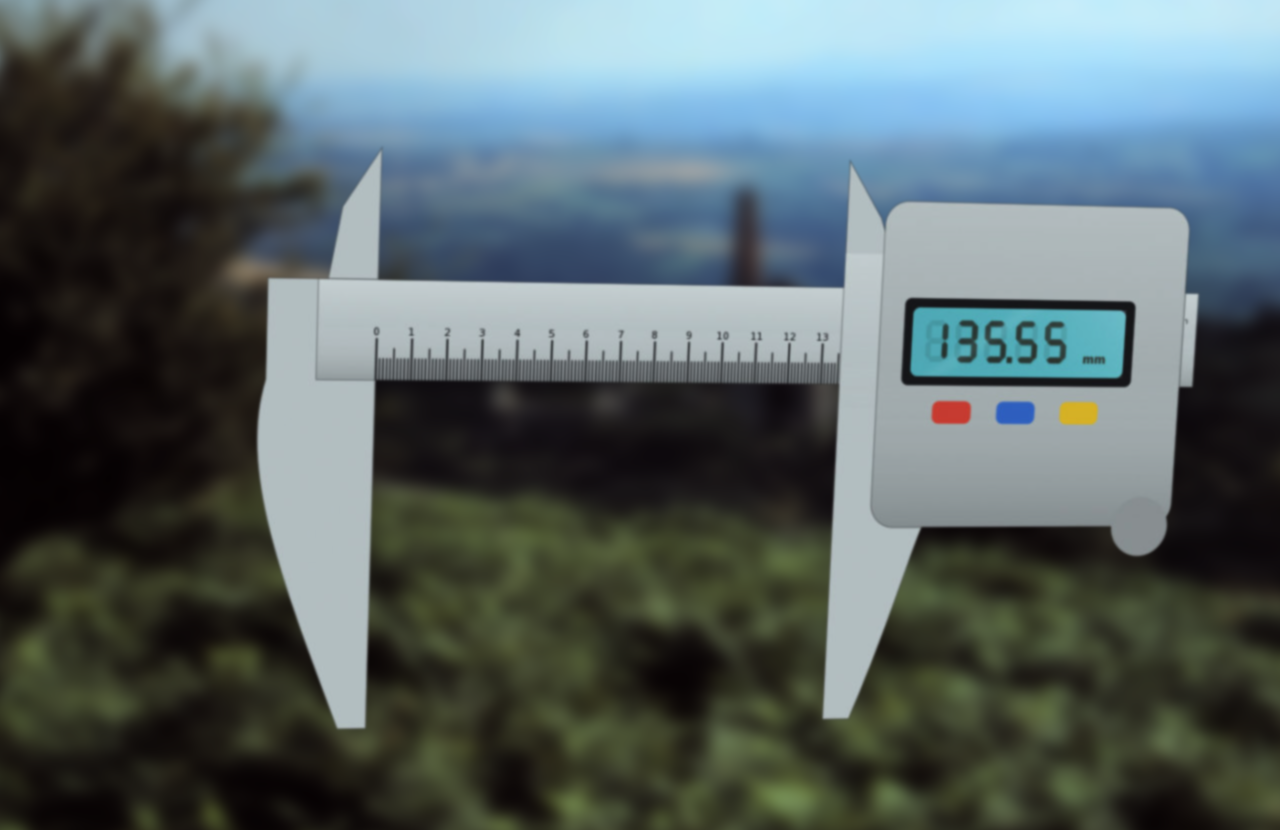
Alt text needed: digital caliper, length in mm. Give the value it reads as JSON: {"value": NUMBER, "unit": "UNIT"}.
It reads {"value": 135.55, "unit": "mm"}
